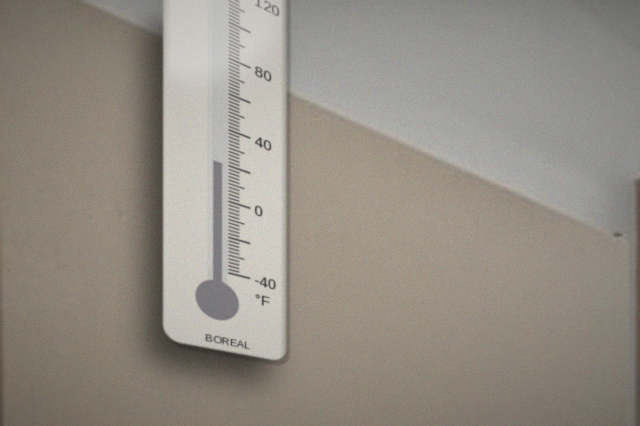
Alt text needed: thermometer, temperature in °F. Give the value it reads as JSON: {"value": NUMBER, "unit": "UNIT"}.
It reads {"value": 20, "unit": "°F"}
